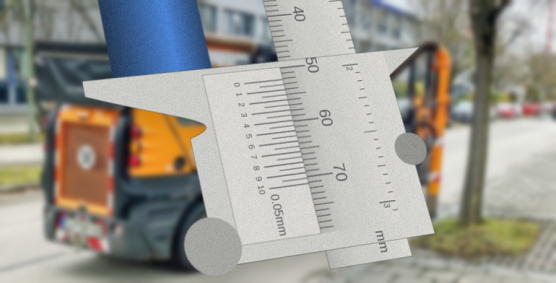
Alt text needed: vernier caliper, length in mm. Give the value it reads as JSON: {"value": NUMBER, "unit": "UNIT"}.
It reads {"value": 52.2, "unit": "mm"}
